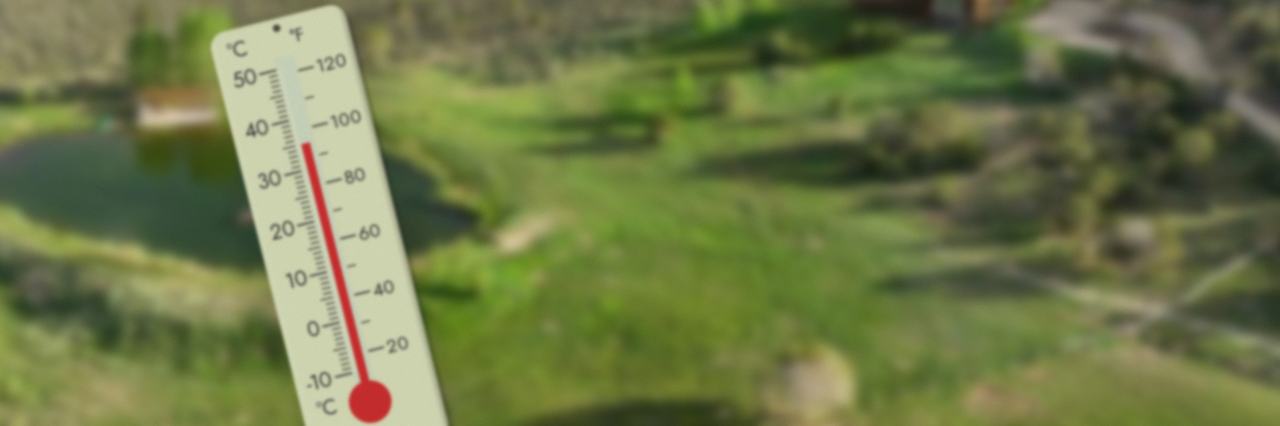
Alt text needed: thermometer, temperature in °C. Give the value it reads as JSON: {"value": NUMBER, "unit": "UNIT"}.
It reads {"value": 35, "unit": "°C"}
